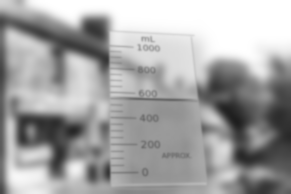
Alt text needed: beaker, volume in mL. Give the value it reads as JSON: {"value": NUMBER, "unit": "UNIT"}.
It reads {"value": 550, "unit": "mL"}
